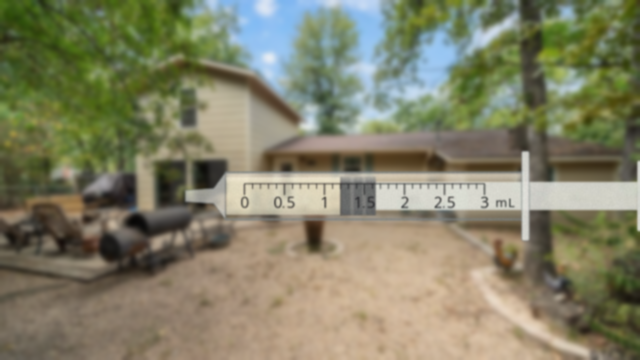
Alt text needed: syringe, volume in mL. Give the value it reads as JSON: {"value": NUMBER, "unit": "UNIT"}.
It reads {"value": 1.2, "unit": "mL"}
